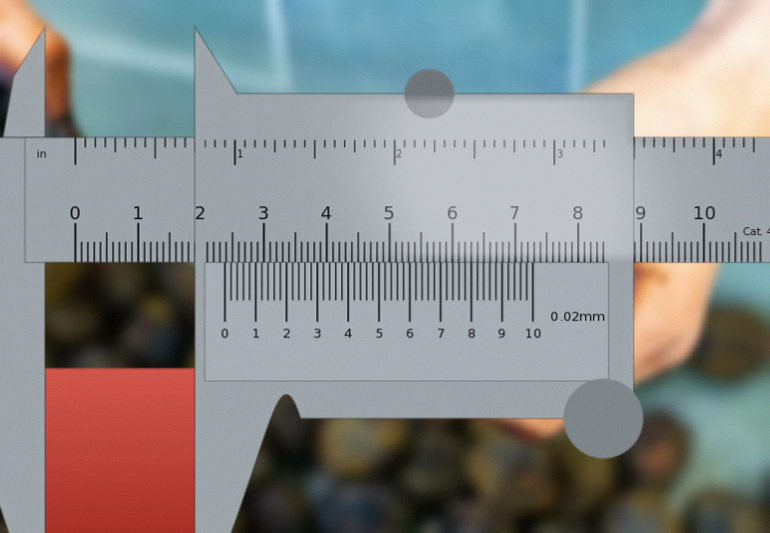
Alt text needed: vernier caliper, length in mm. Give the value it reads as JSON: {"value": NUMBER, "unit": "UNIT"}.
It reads {"value": 23.8, "unit": "mm"}
